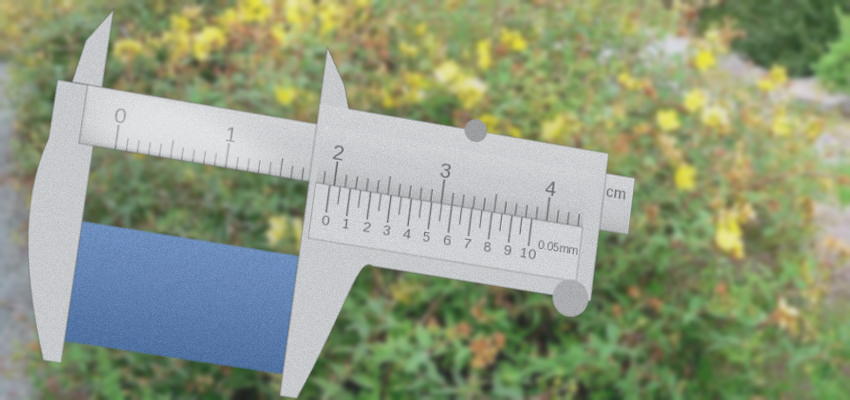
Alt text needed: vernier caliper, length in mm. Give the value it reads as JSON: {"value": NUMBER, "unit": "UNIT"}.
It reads {"value": 19.6, "unit": "mm"}
